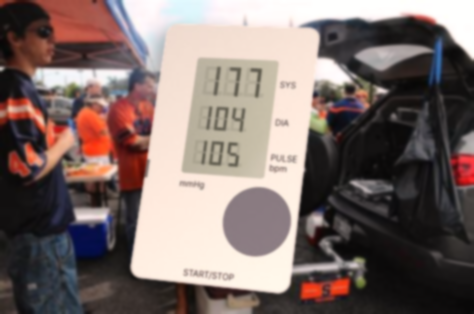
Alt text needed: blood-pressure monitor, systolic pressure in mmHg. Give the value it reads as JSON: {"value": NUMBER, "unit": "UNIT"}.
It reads {"value": 177, "unit": "mmHg"}
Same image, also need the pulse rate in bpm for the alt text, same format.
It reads {"value": 105, "unit": "bpm"}
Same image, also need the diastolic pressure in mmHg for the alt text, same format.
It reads {"value": 104, "unit": "mmHg"}
